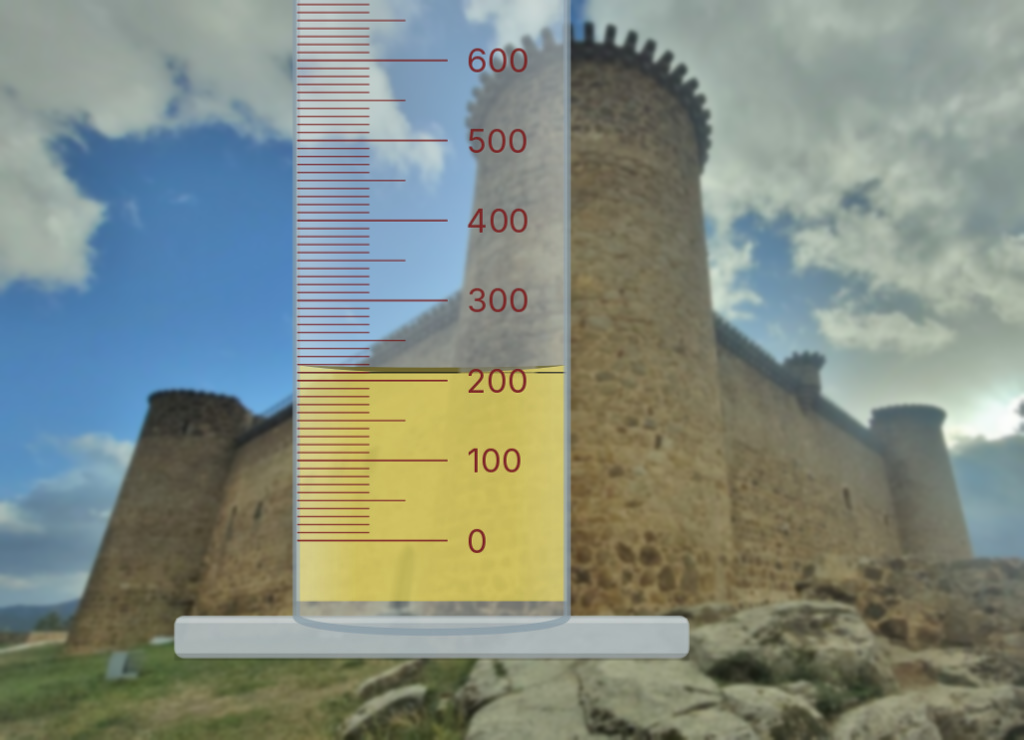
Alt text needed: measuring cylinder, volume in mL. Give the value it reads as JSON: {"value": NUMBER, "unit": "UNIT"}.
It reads {"value": 210, "unit": "mL"}
